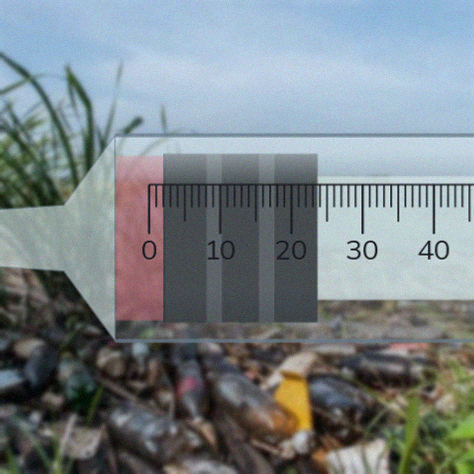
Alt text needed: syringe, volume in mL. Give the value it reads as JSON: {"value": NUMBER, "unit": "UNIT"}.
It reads {"value": 2, "unit": "mL"}
